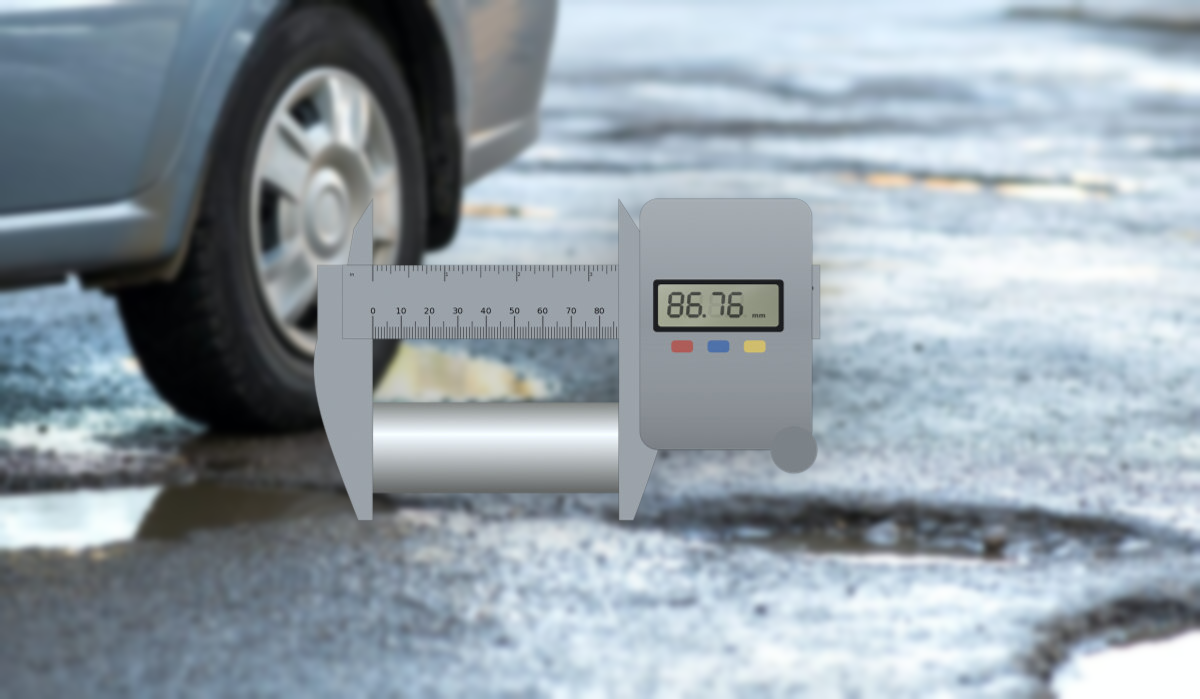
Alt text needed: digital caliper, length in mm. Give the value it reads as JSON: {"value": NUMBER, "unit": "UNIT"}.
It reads {"value": 86.76, "unit": "mm"}
